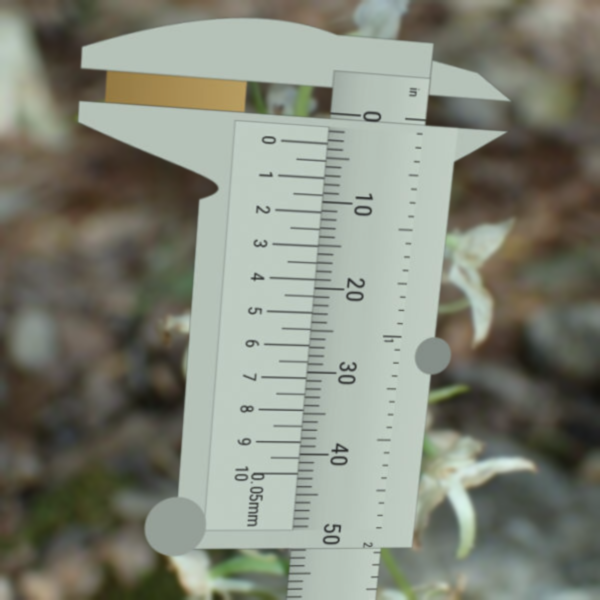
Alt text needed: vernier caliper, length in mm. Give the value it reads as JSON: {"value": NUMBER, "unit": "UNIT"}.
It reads {"value": 3.4, "unit": "mm"}
